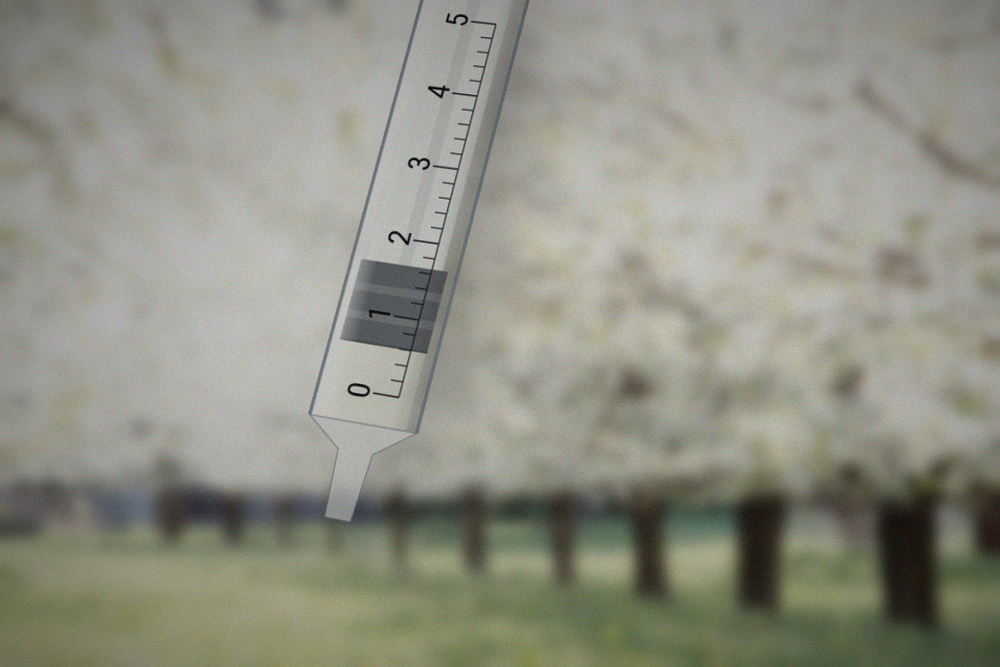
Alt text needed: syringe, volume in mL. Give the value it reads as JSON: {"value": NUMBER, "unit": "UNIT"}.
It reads {"value": 0.6, "unit": "mL"}
